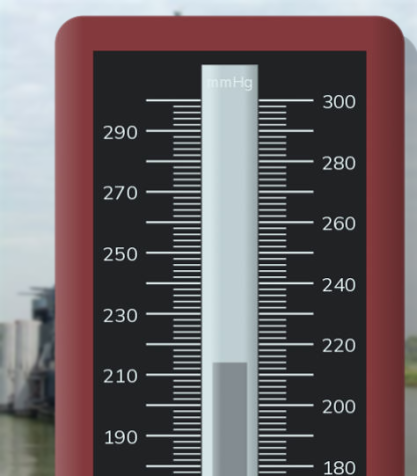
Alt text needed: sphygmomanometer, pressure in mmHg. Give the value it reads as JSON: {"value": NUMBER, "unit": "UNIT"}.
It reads {"value": 214, "unit": "mmHg"}
